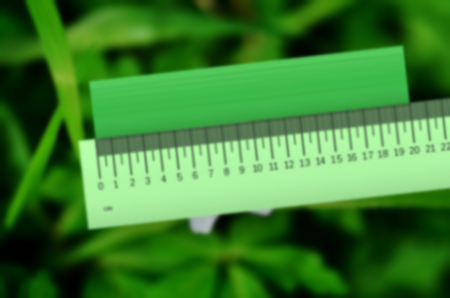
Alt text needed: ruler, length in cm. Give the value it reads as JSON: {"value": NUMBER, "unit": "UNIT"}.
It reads {"value": 20, "unit": "cm"}
